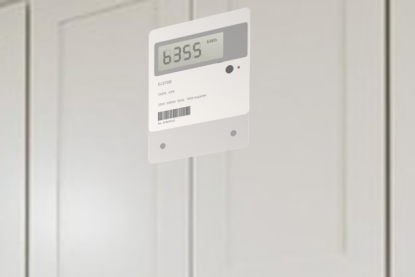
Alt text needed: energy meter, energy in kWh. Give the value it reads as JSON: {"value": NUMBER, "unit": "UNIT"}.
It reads {"value": 6355, "unit": "kWh"}
